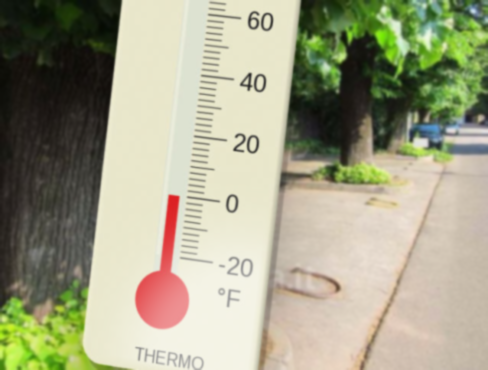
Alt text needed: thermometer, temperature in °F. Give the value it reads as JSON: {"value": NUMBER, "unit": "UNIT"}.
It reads {"value": 0, "unit": "°F"}
